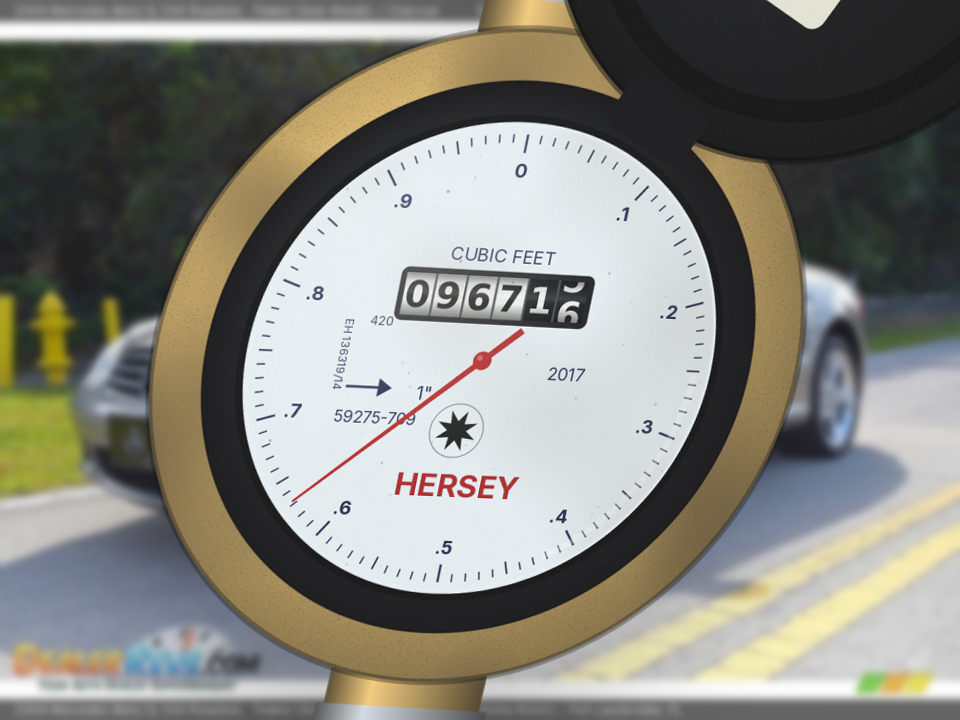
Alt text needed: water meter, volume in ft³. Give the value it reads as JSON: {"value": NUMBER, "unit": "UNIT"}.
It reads {"value": 96715.63, "unit": "ft³"}
